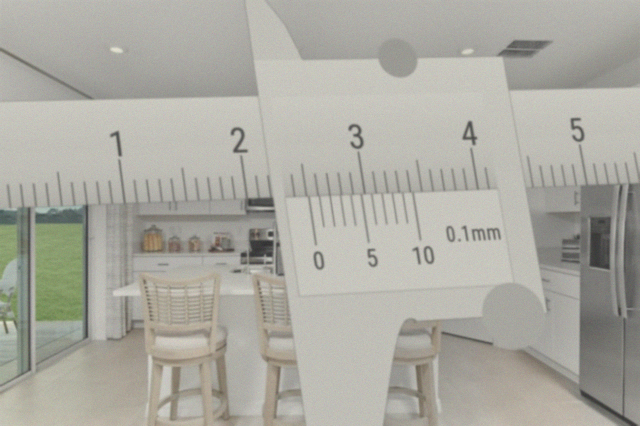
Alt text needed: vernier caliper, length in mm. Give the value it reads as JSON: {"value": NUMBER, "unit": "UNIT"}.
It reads {"value": 25.2, "unit": "mm"}
